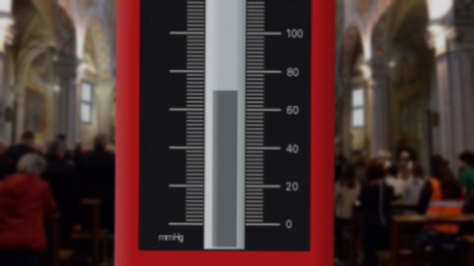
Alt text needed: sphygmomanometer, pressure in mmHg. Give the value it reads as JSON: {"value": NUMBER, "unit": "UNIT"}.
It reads {"value": 70, "unit": "mmHg"}
